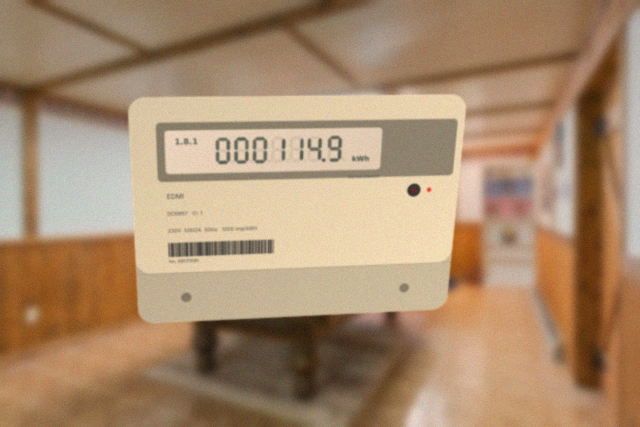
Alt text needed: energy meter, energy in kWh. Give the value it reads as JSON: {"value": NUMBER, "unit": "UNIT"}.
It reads {"value": 114.9, "unit": "kWh"}
